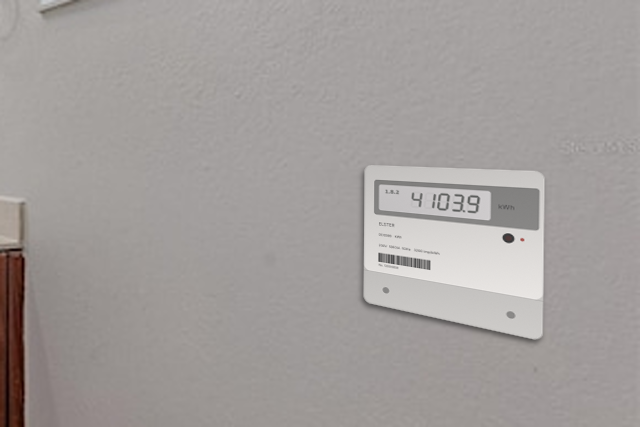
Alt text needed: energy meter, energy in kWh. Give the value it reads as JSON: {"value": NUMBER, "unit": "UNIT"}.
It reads {"value": 4103.9, "unit": "kWh"}
